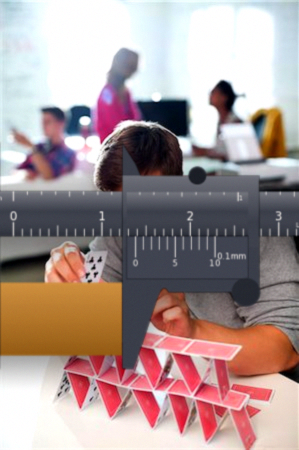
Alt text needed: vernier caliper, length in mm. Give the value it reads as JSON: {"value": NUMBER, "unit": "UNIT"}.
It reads {"value": 13.8, "unit": "mm"}
